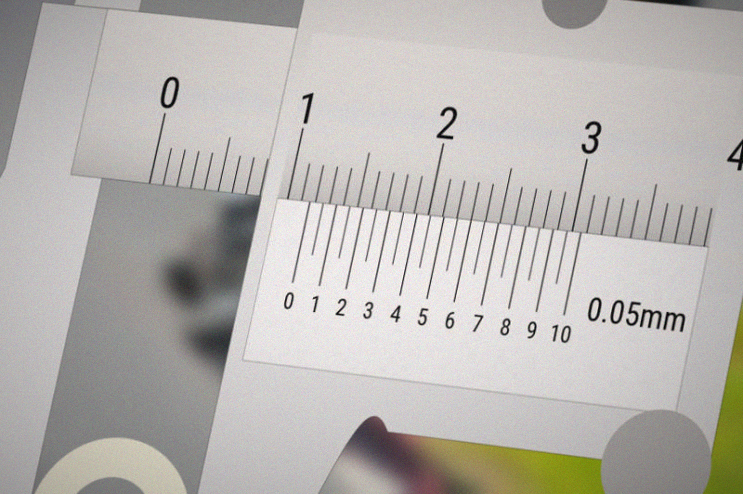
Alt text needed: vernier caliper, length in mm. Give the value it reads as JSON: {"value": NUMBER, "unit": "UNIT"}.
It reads {"value": 11.6, "unit": "mm"}
